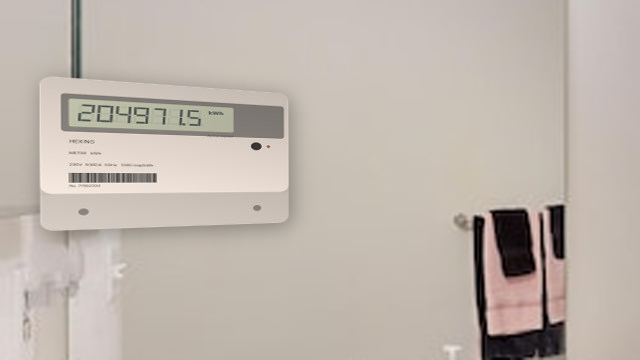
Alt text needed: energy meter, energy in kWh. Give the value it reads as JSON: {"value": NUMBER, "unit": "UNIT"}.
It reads {"value": 204971.5, "unit": "kWh"}
